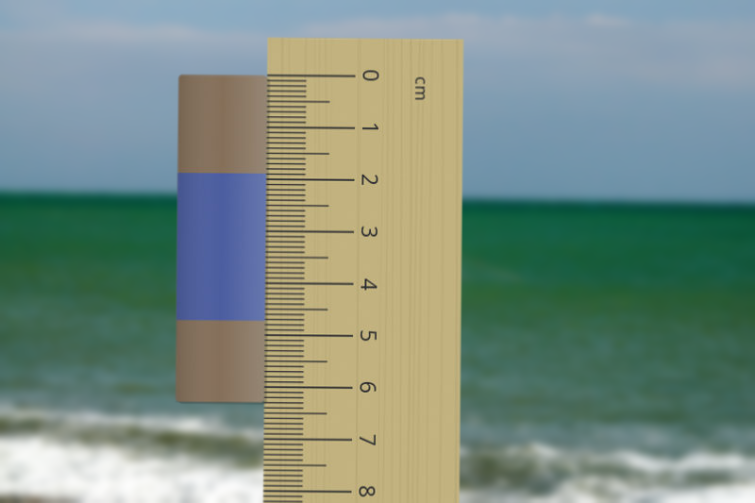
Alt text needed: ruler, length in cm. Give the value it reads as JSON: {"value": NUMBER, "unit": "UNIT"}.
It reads {"value": 6.3, "unit": "cm"}
